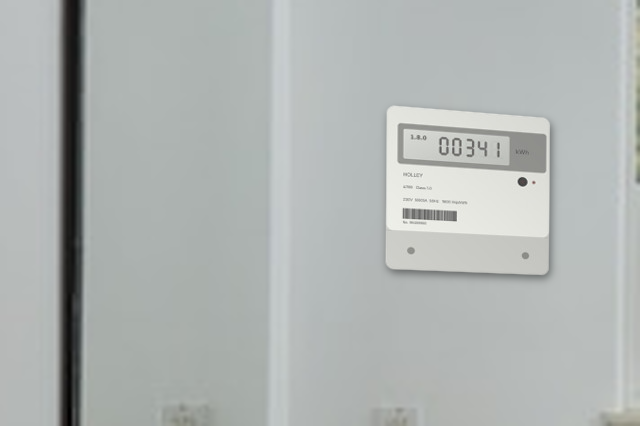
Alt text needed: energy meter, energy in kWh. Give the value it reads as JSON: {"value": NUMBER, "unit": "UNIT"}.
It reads {"value": 341, "unit": "kWh"}
